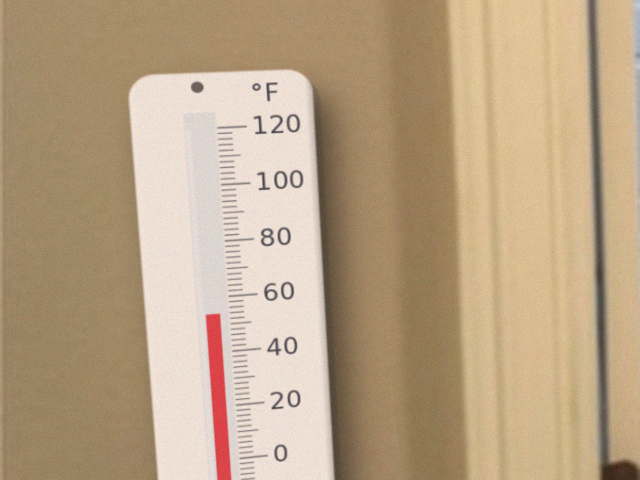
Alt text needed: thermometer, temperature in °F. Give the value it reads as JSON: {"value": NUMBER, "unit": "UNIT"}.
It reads {"value": 54, "unit": "°F"}
